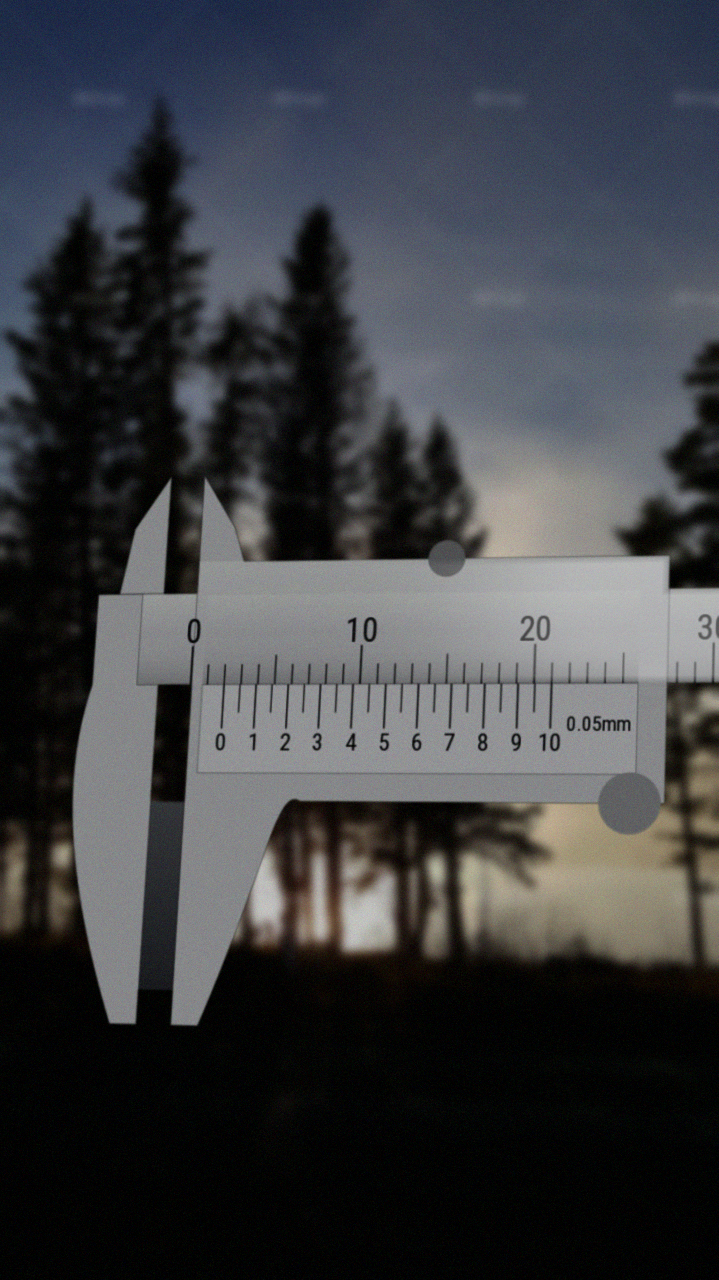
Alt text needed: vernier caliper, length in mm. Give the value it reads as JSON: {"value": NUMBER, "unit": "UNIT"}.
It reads {"value": 2.0, "unit": "mm"}
